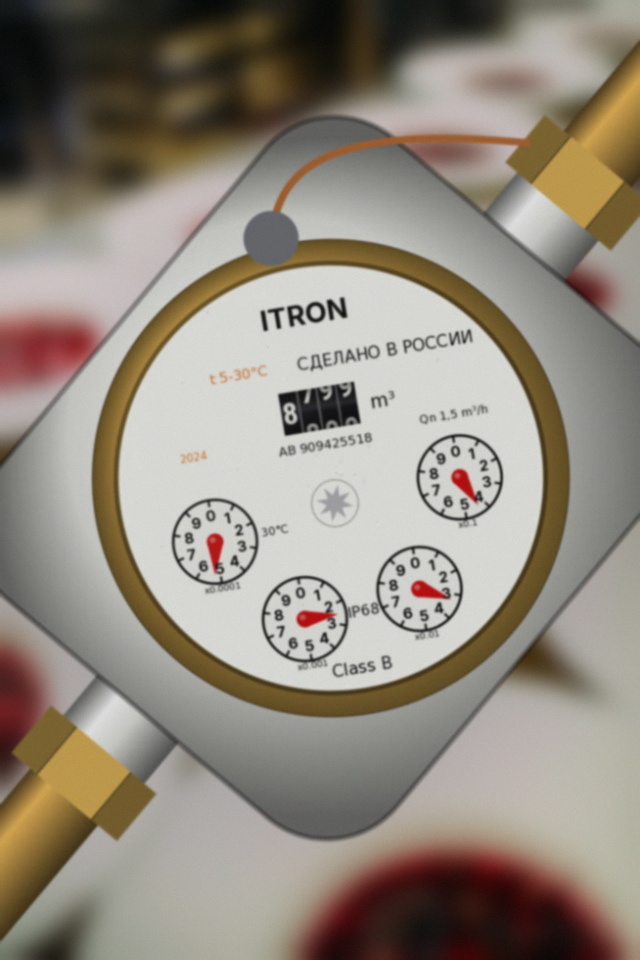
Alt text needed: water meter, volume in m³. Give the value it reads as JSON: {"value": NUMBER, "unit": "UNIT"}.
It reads {"value": 8799.4325, "unit": "m³"}
